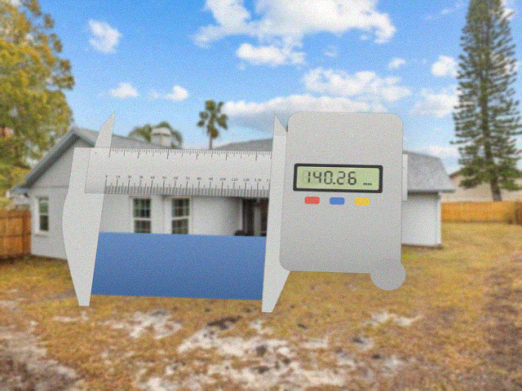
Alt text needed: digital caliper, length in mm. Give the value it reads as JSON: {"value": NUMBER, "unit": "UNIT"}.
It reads {"value": 140.26, "unit": "mm"}
